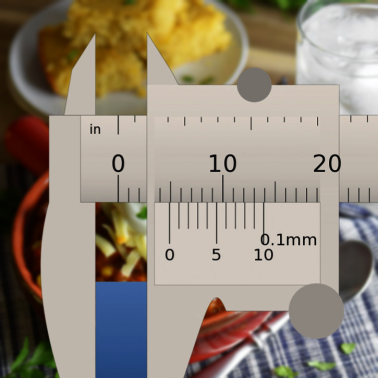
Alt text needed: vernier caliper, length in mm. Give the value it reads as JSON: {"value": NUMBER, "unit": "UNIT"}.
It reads {"value": 4.9, "unit": "mm"}
